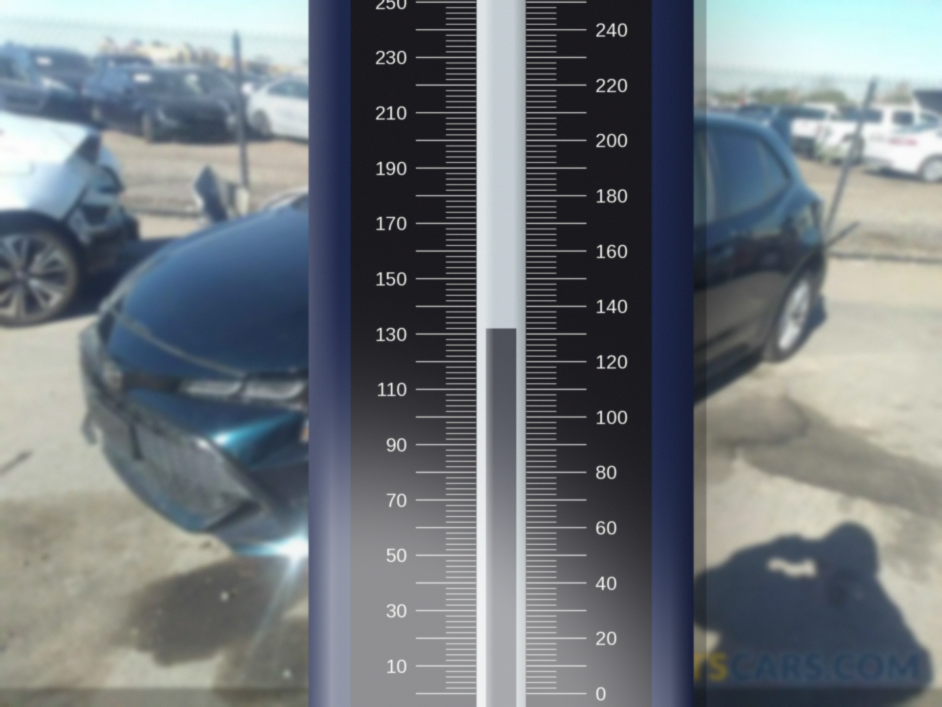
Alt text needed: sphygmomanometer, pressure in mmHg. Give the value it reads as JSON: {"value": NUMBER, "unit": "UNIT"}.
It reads {"value": 132, "unit": "mmHg"}
